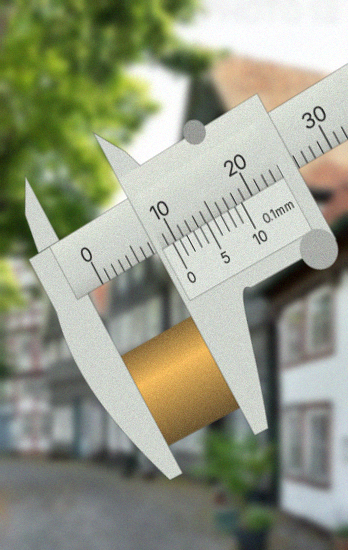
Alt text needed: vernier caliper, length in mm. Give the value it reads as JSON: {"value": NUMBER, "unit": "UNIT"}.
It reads {"value": 9.6, "unit": "mm"}
